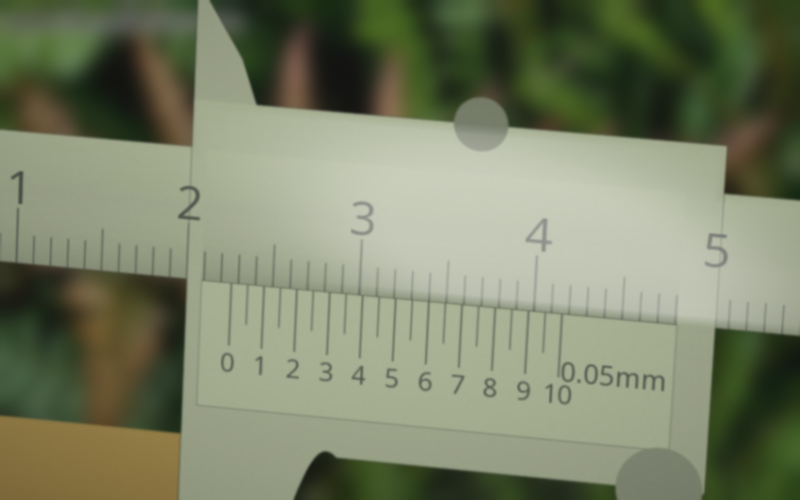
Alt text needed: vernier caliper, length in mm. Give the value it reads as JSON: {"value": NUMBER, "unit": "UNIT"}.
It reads {"value": 22.6, "unit": "mm"}
